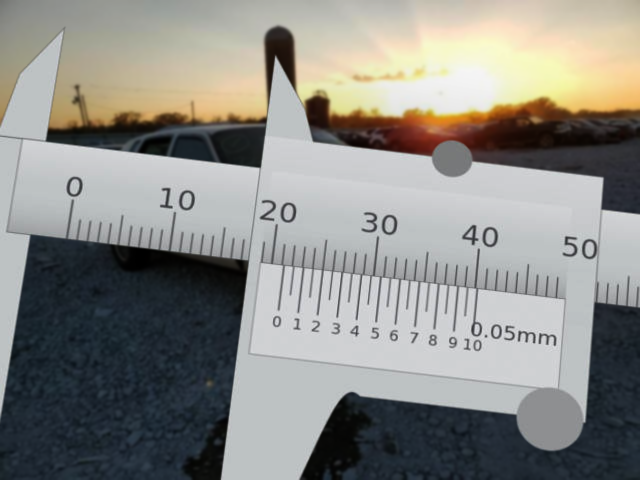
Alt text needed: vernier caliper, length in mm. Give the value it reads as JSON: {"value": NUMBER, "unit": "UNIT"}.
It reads {"value": 21.2, "unit": "mm"}
